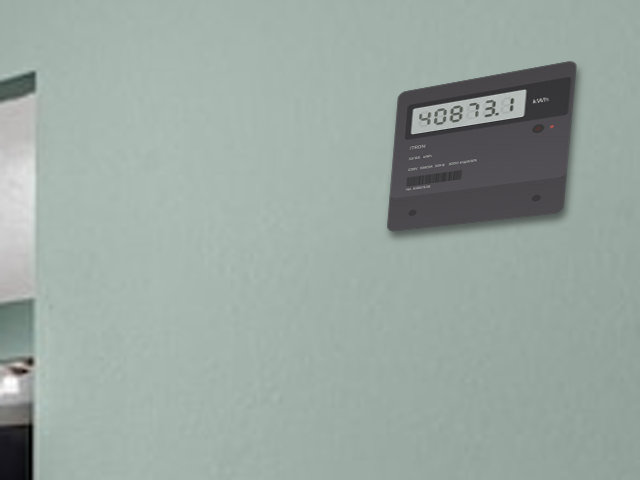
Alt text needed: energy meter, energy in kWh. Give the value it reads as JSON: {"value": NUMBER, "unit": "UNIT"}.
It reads {"value": 40873.1, "unit": "kWh"}
